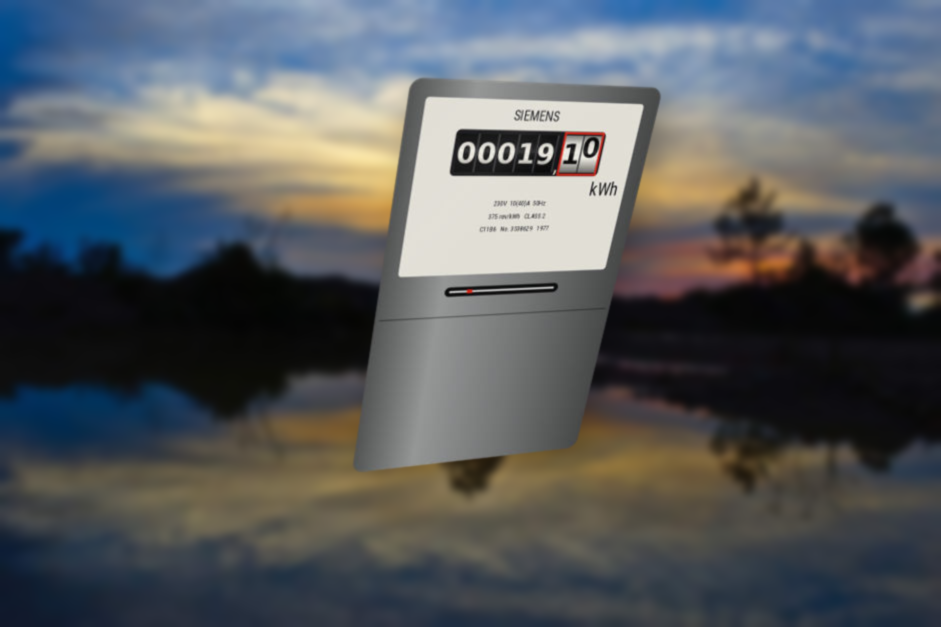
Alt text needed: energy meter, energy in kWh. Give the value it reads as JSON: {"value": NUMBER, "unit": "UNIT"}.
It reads {"value": 19.10, "unit": "kWh"}
